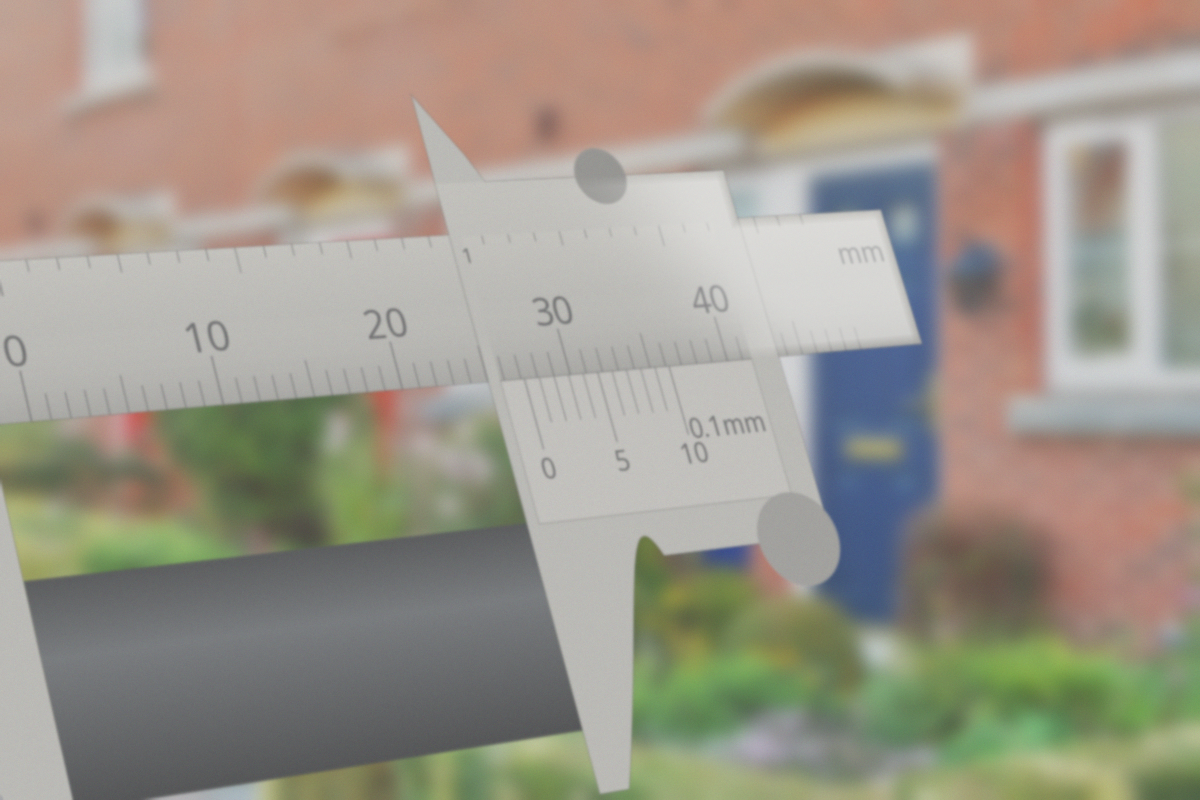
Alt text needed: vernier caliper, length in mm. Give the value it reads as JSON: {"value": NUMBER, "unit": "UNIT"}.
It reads {"value": 27.2, "unit": "mm"}
